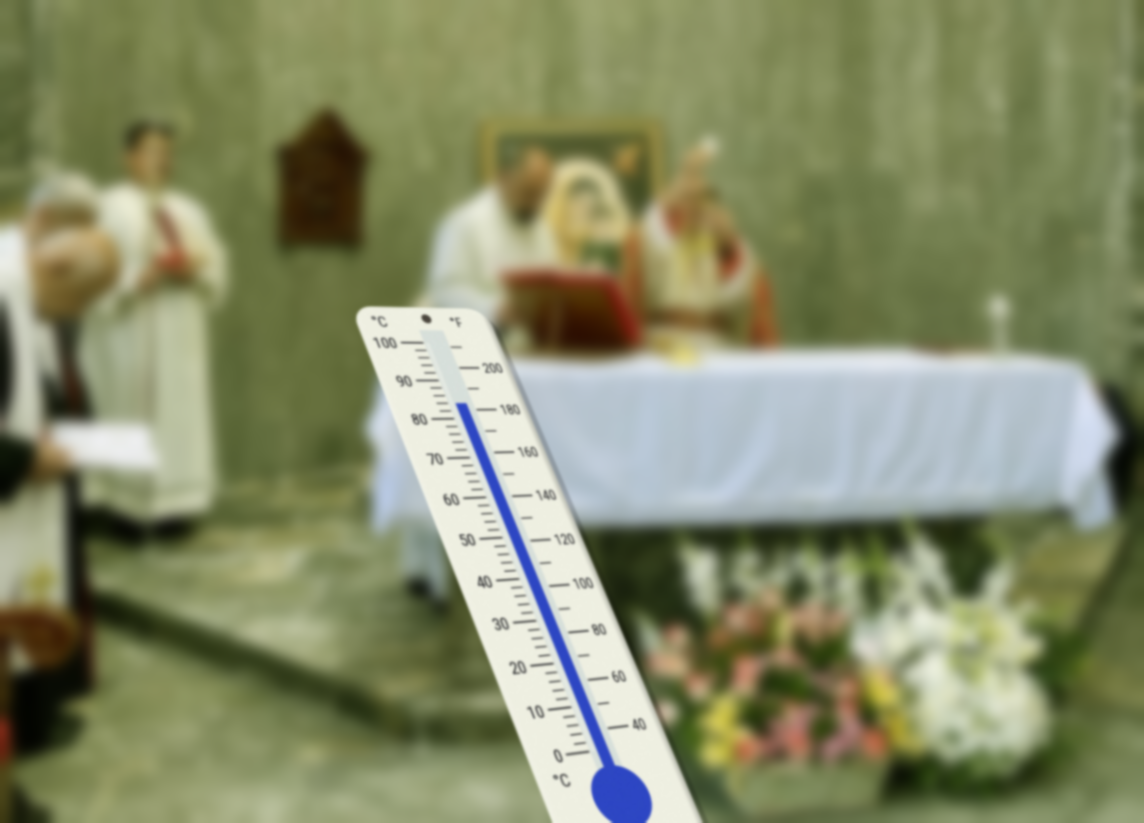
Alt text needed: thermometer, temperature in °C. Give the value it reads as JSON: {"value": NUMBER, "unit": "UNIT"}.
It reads {"value": 84, "unit": "°C"}
